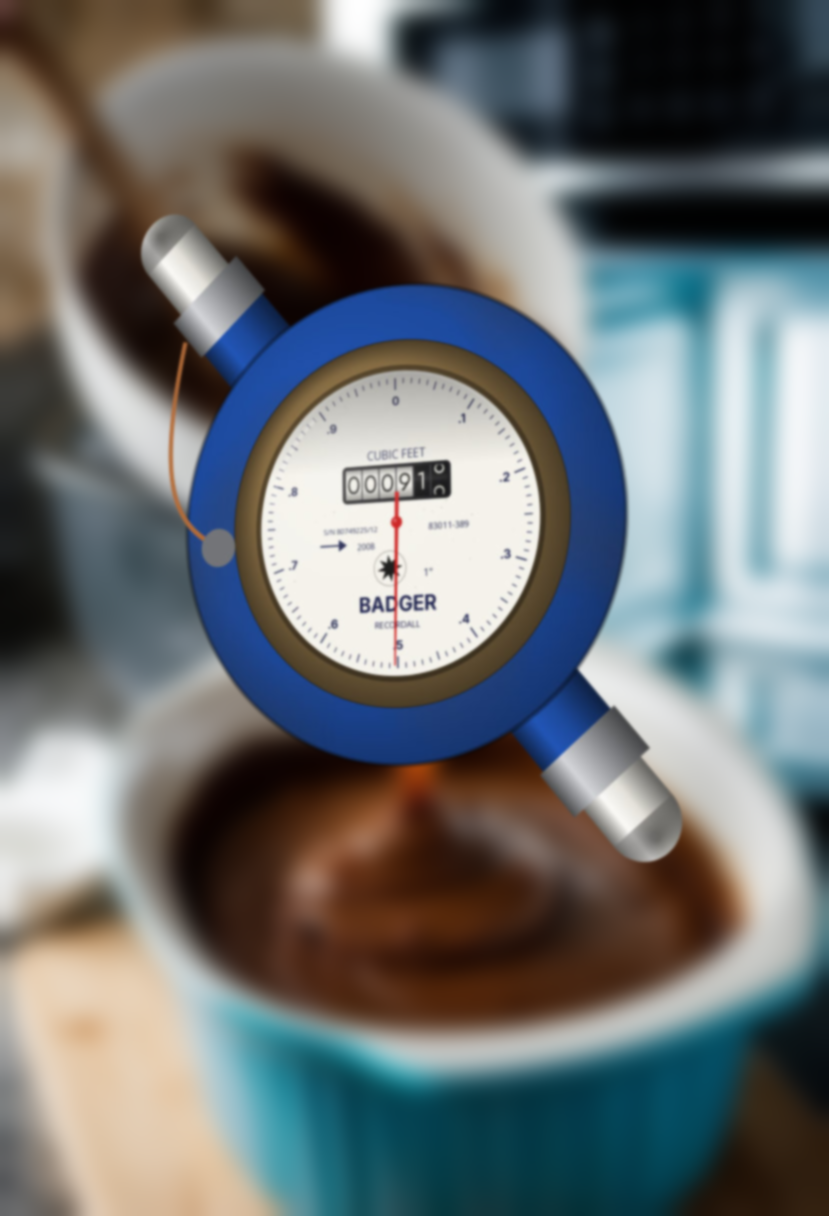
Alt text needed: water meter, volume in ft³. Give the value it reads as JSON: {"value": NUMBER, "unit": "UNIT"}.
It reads {"value": 918.50, "unit": "ft³"}
